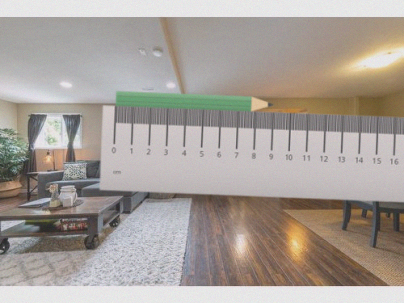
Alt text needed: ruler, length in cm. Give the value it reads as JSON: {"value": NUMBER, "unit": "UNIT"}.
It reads {"value": 9, "unit": "cm"}
